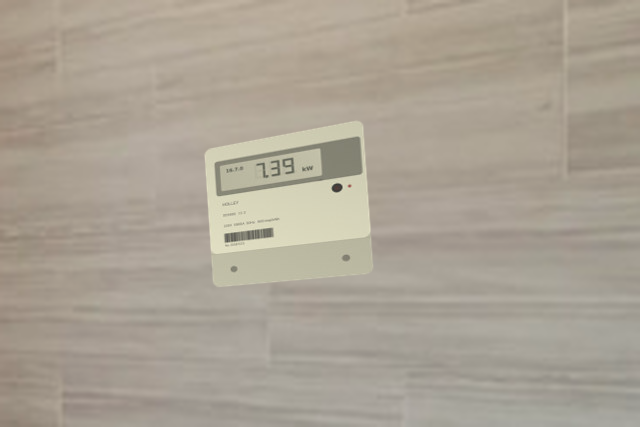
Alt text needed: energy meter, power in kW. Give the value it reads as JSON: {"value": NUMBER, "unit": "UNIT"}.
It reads {"value": 7.39, "unit": "kW"}
